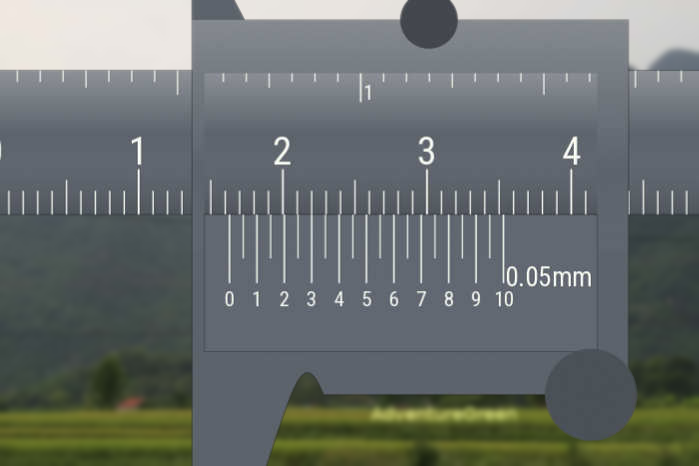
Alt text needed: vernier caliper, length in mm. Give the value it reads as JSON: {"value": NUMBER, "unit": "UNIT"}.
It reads {"value": 16.3, "unit": "mm"}
